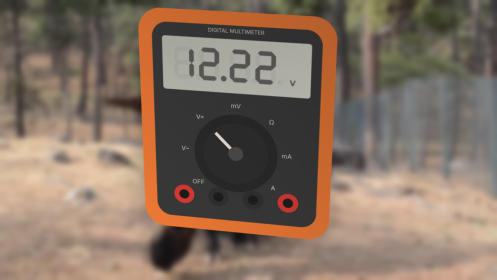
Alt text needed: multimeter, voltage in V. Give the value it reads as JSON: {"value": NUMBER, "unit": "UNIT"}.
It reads {"value": 12.22, "unit": "V"}
